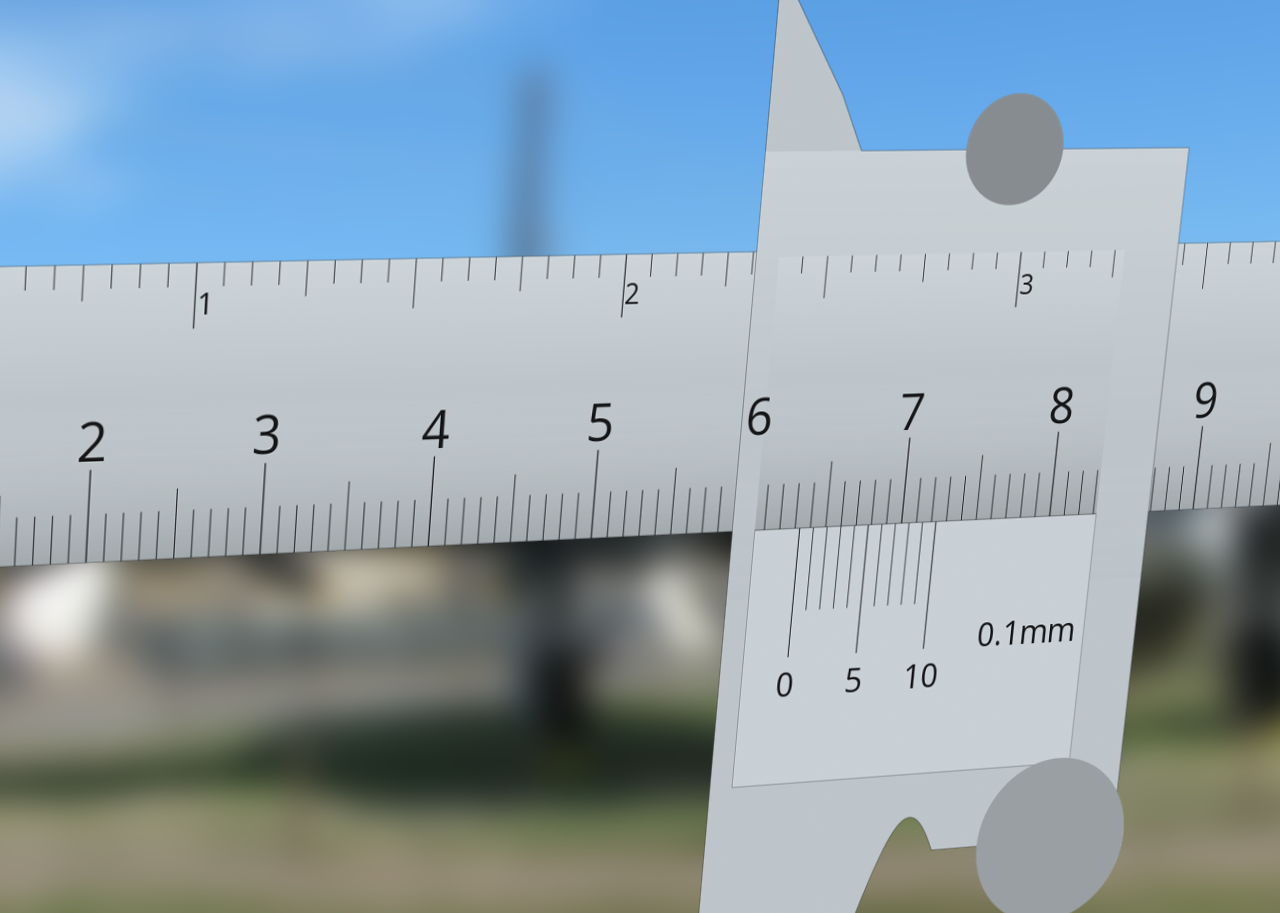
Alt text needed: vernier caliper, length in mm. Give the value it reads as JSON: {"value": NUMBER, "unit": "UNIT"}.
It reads {"value": 63.3, "unit": "mm"}
